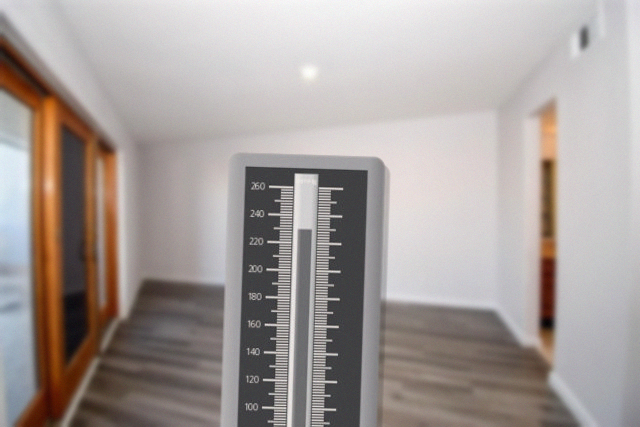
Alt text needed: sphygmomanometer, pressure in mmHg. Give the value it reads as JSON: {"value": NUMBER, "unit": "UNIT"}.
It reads {"value": 230, "unit": "mmHg"}
